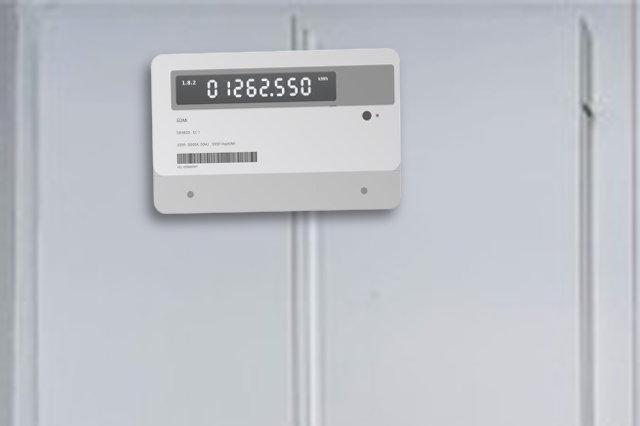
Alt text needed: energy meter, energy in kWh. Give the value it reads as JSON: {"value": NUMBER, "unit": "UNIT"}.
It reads {"value": 1262.550, "unit": "kWh"}
